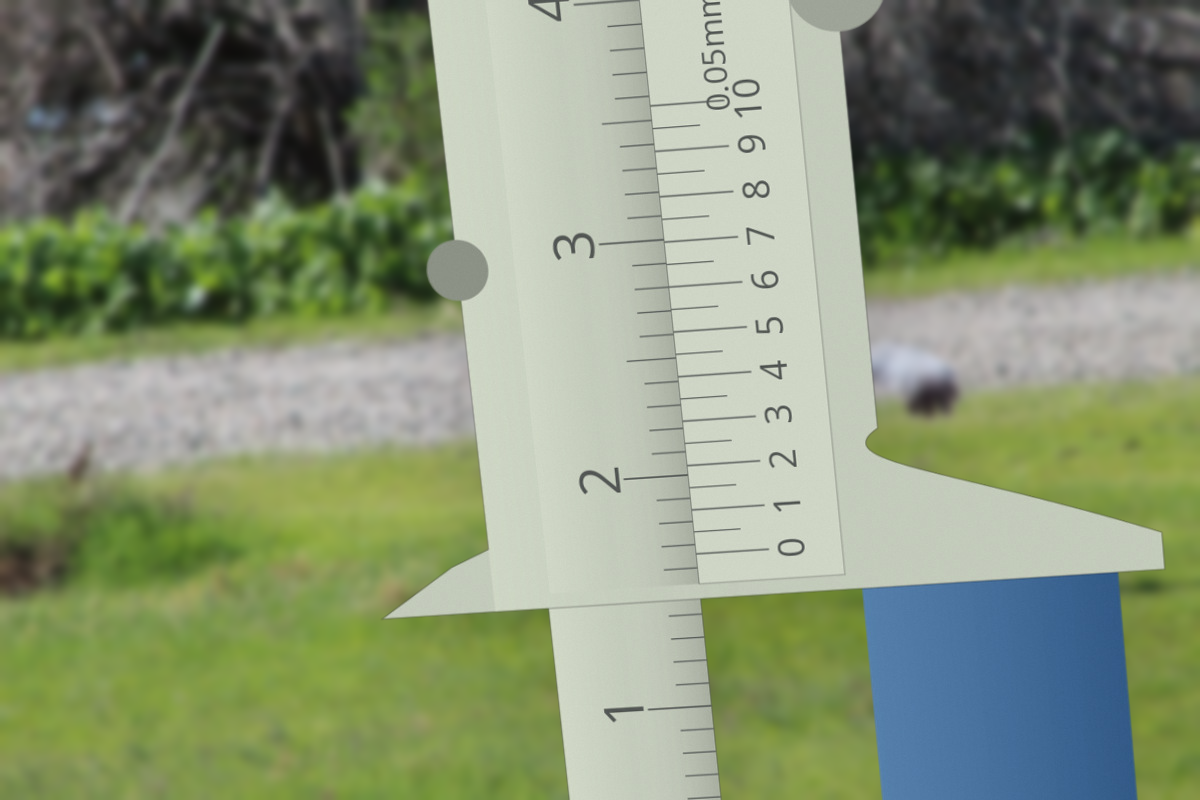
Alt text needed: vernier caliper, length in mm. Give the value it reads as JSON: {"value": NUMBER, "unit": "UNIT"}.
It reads {"value": 16.6, "unit": "mm"}
